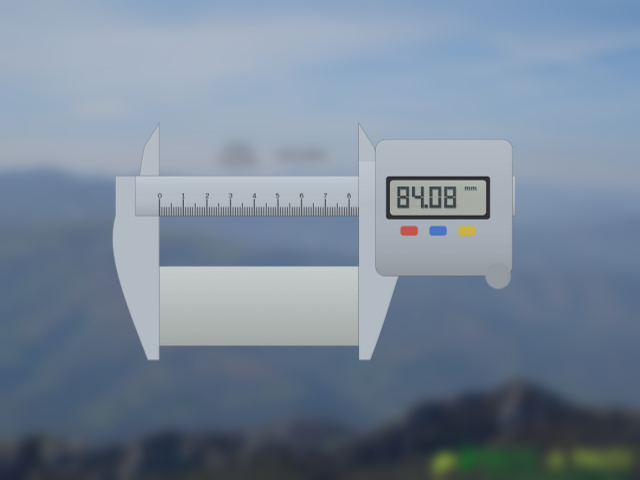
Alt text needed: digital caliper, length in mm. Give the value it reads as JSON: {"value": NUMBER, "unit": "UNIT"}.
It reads {"value": 84.08, "unit": "mm"}
